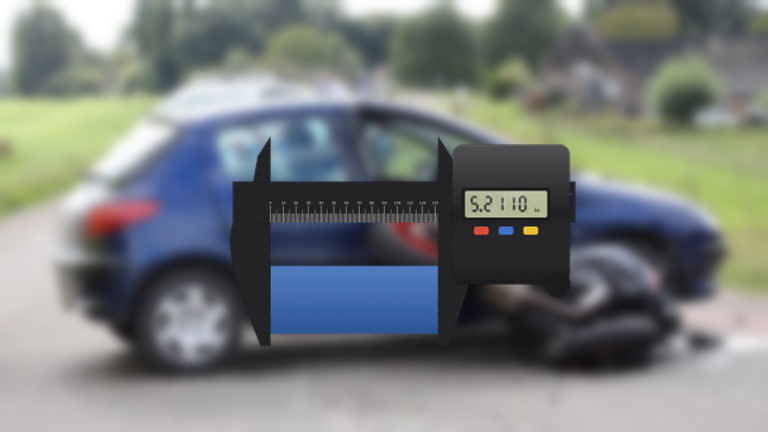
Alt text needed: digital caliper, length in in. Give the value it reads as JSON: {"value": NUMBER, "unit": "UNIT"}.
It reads {"value": 5.2110, "unit": "in"}
